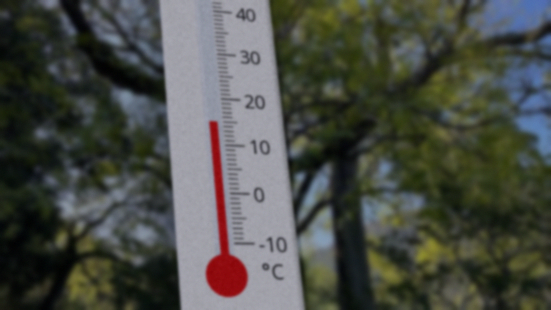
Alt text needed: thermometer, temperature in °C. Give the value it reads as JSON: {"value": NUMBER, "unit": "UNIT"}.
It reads {"value": 15, "unit": "°C"}
